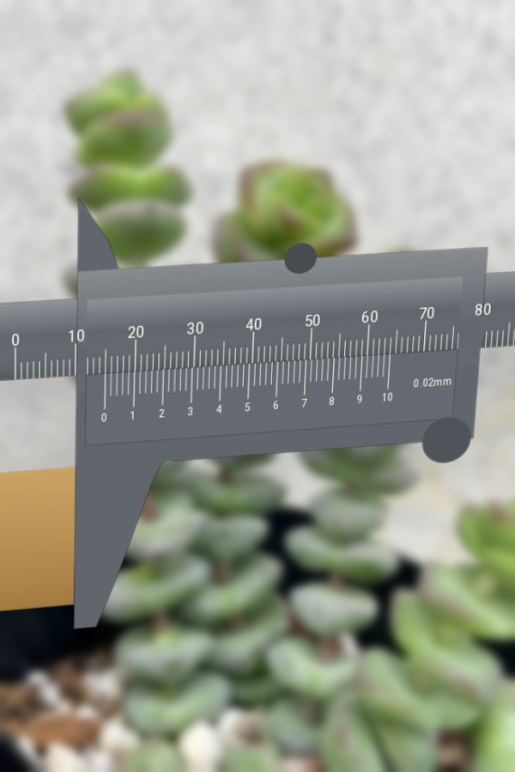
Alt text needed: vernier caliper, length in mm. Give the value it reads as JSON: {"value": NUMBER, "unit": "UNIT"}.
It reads {"value": 15.0, "unit": "mm"}
